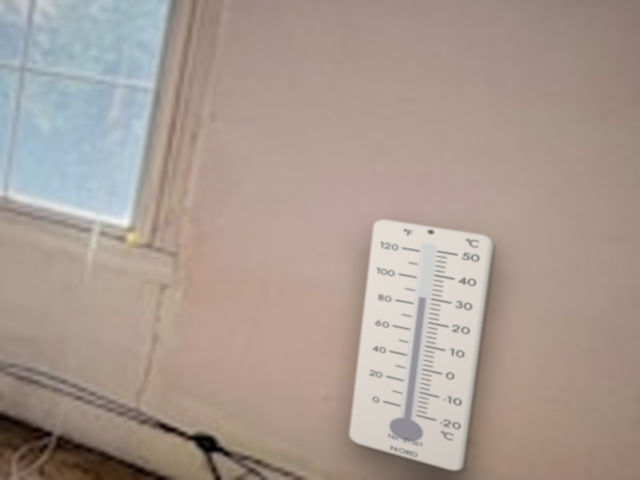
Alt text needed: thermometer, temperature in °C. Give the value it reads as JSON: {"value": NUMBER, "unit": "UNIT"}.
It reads {"value": 30, "unit": "°C"}
